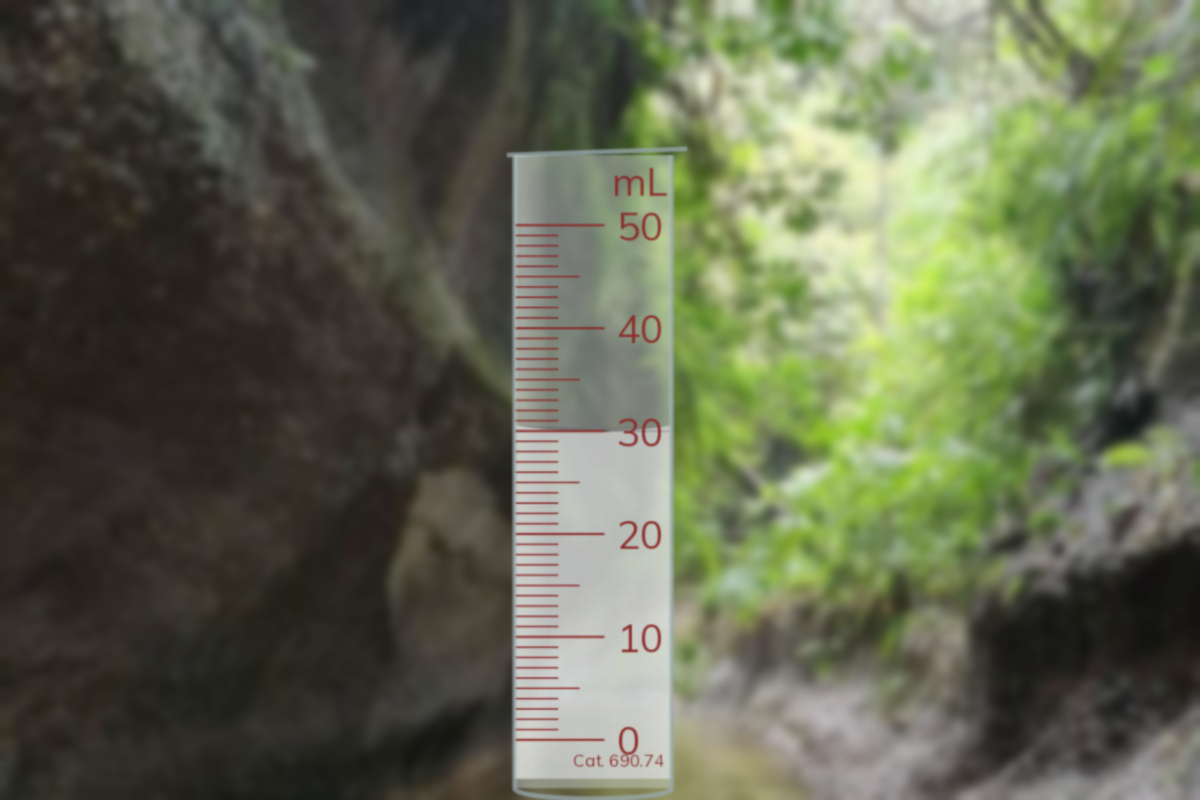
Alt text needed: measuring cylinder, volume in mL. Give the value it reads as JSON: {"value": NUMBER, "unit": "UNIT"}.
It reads {"value": 30, "unit": "mL"}
